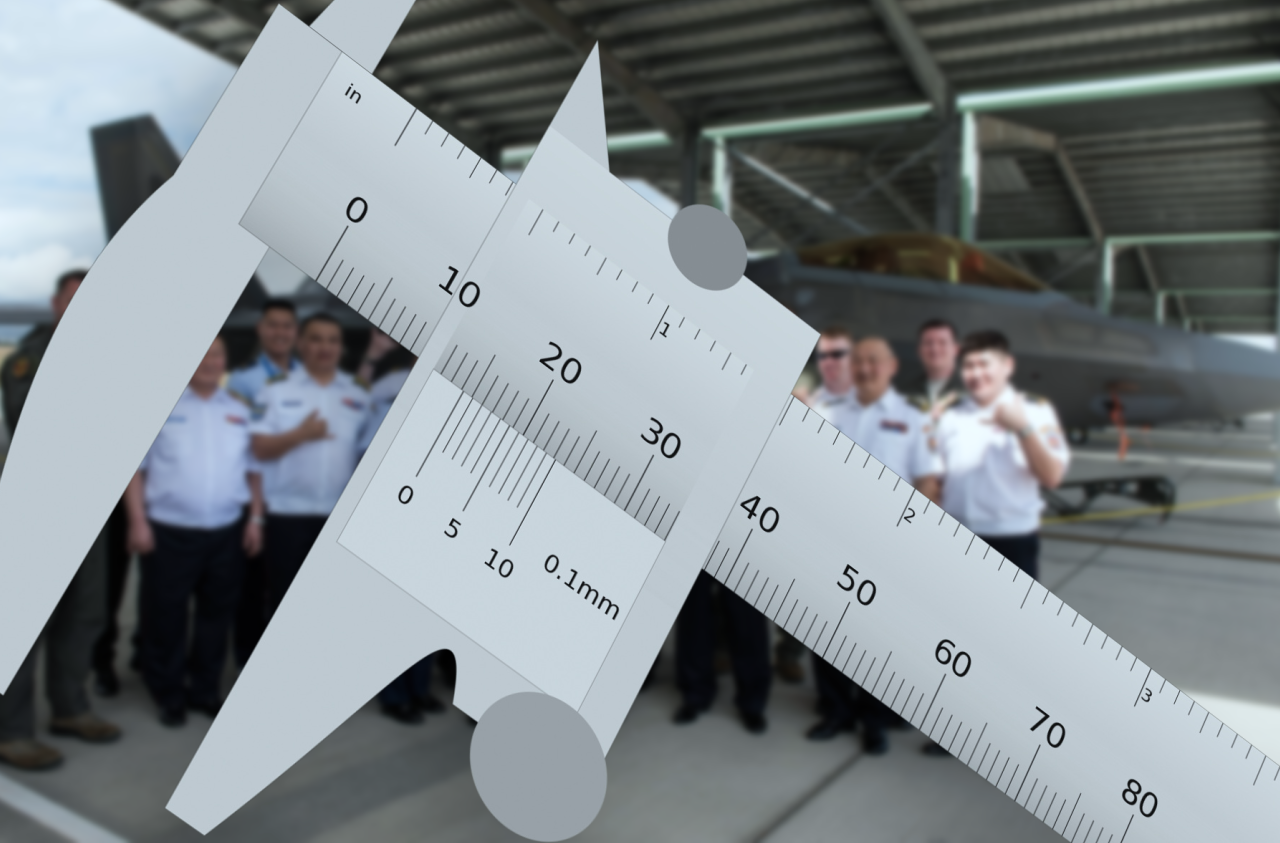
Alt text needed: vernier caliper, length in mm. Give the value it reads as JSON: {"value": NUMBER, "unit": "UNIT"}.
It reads {"value": 14.2, "unit": "mm"}
